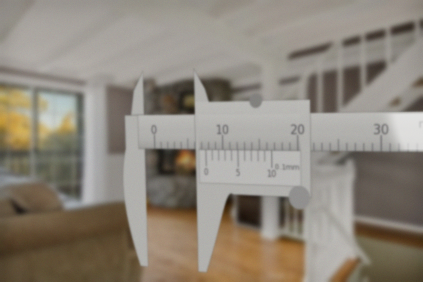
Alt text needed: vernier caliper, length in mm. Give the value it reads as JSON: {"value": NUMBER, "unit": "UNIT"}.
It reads {"value": 7.6, "unit": "mm"}
